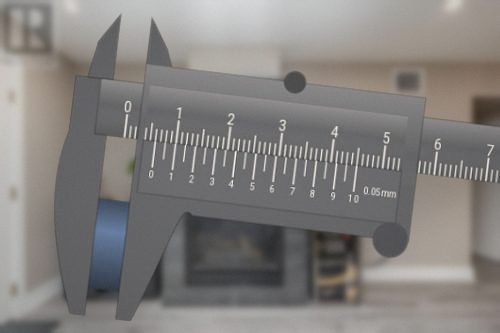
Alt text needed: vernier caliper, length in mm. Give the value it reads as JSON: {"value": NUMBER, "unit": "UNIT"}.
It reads {"value": 6.0, "unit": "mm"}
